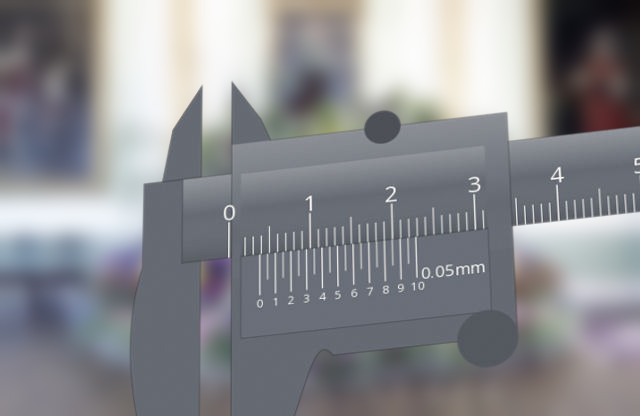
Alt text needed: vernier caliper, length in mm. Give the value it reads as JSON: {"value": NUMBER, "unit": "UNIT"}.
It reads {"value": 3.8, "unit": "mm"}
